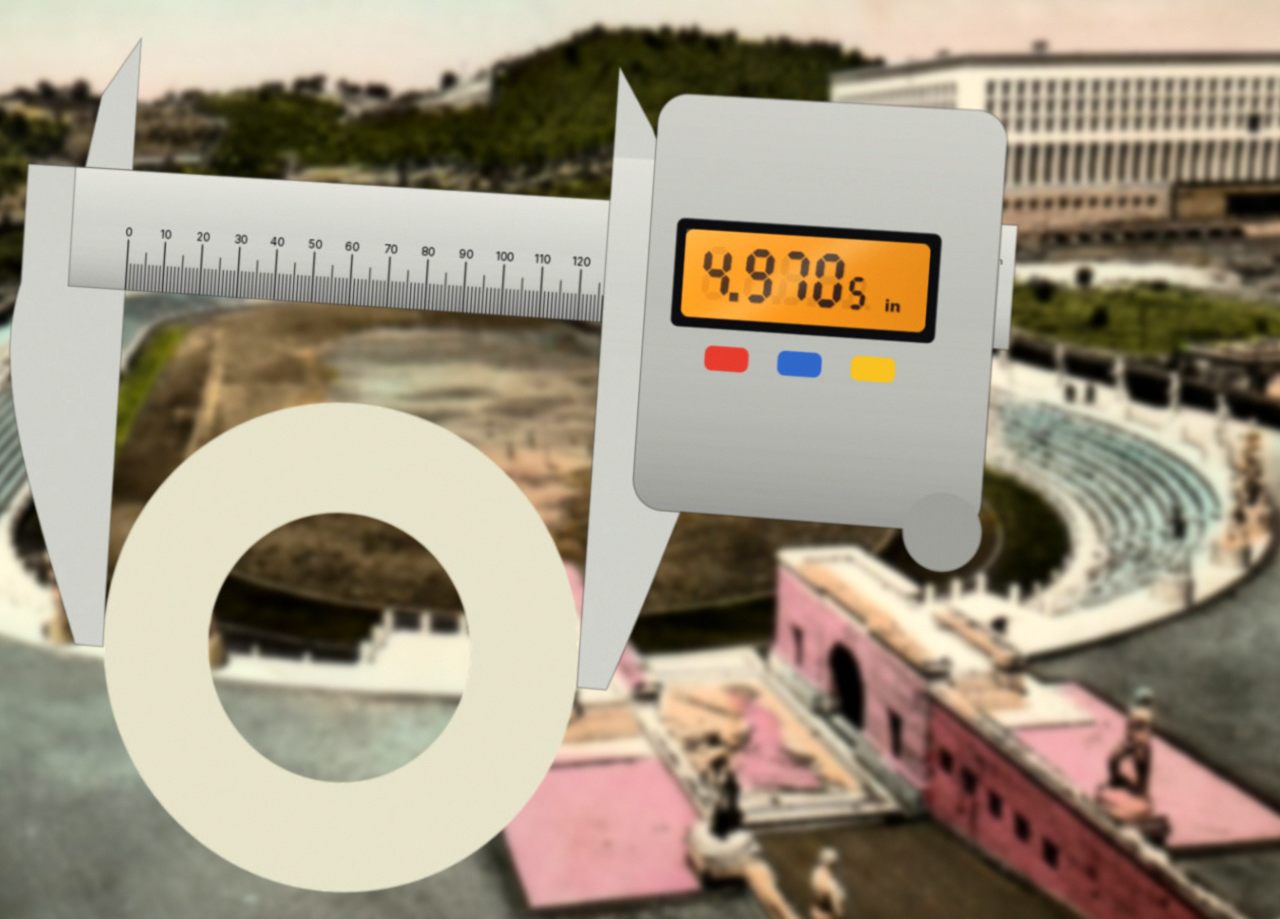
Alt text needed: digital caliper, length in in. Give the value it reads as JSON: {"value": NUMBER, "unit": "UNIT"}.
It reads {"value": 4.9705, "unit": "in"}
